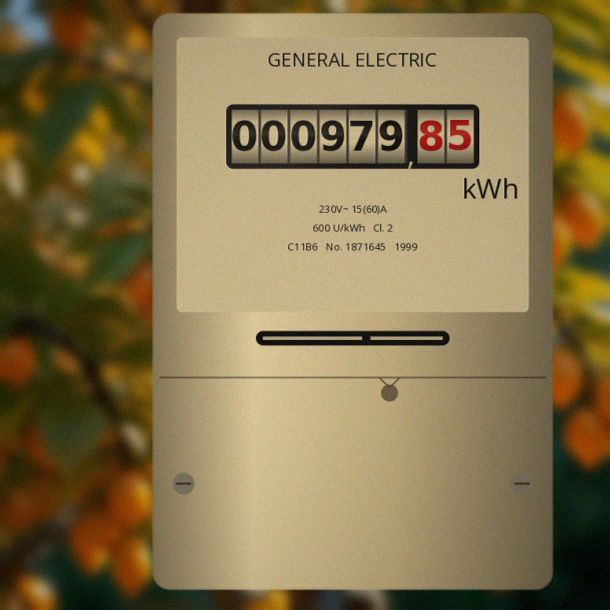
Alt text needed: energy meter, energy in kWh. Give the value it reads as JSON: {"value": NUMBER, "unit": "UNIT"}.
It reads {"value": 979.85, "unit": "kWh"}
